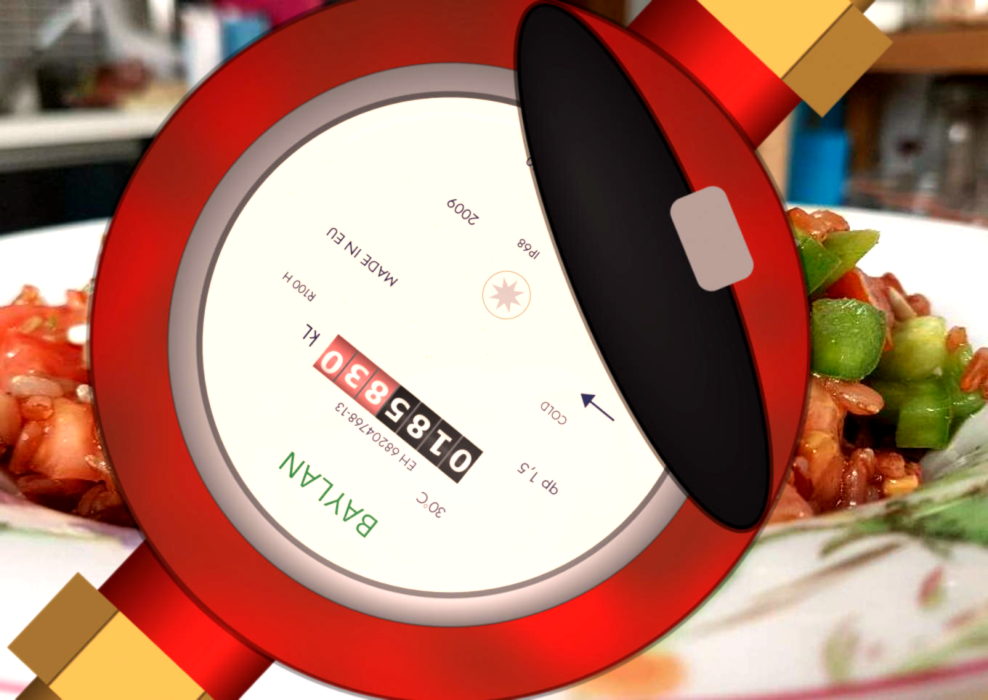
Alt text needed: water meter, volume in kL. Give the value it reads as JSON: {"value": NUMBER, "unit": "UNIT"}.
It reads {"value": 185.830, "unit": "kL"}
